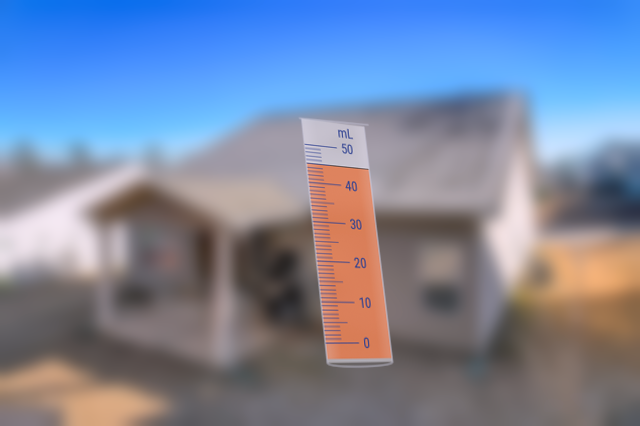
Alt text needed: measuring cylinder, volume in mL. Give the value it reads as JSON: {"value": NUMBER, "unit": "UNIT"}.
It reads {"value": 45, "unit": "mL"}
